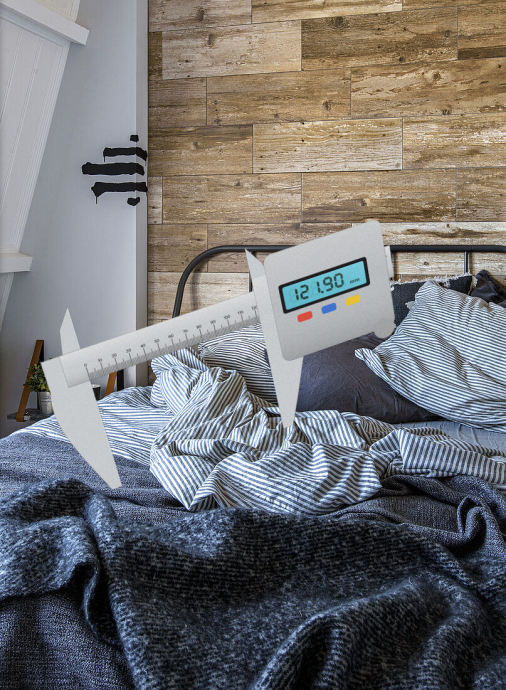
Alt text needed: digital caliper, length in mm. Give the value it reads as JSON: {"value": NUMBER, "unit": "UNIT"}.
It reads {"value": 121.90, "unit": "mm"}
